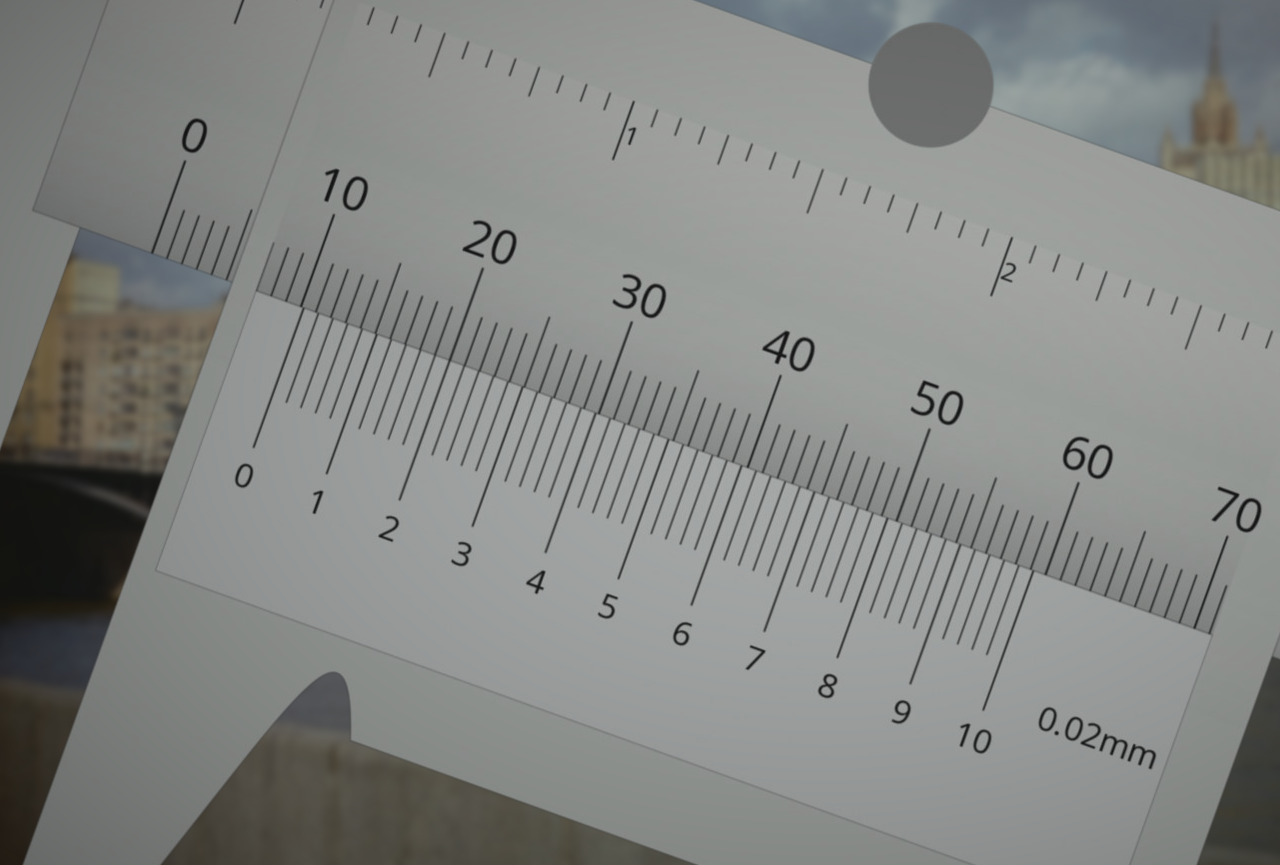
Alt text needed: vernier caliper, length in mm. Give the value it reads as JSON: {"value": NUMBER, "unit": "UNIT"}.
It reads {"value": 10.2, "unit": "mm"}
